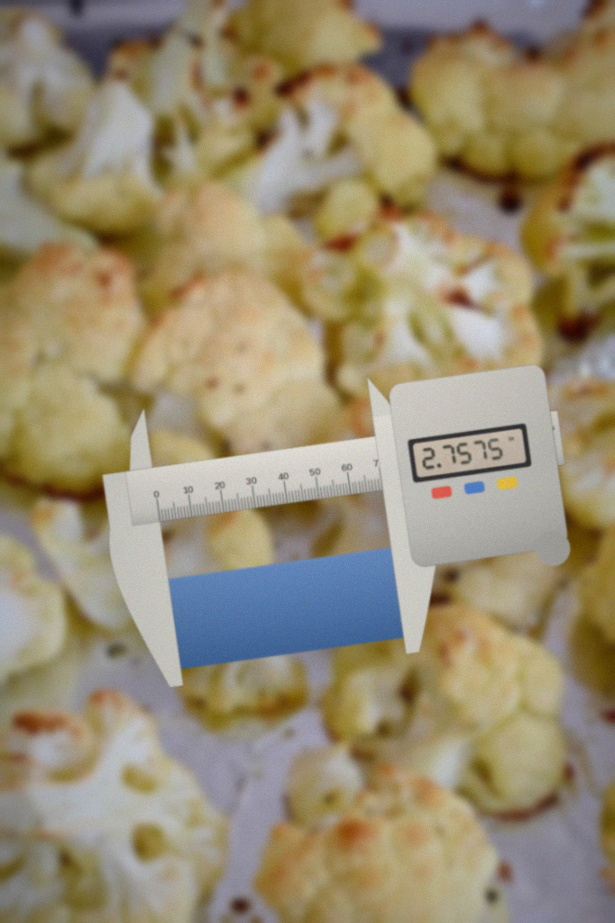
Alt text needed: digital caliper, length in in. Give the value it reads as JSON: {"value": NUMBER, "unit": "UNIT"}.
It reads {"value": 2.7575, "unit": "in"}
